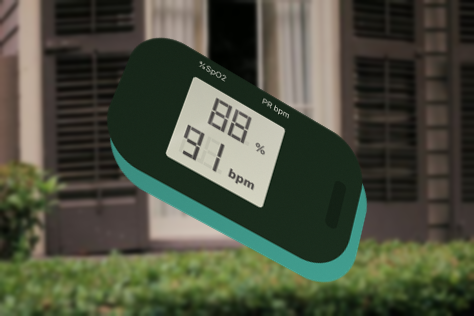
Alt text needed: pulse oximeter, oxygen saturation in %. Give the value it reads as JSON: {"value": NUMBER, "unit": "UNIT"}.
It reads {"value": 88, "unit": "%"}
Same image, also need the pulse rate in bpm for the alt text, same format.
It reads {"value": 91, "unit": "bpm"}
